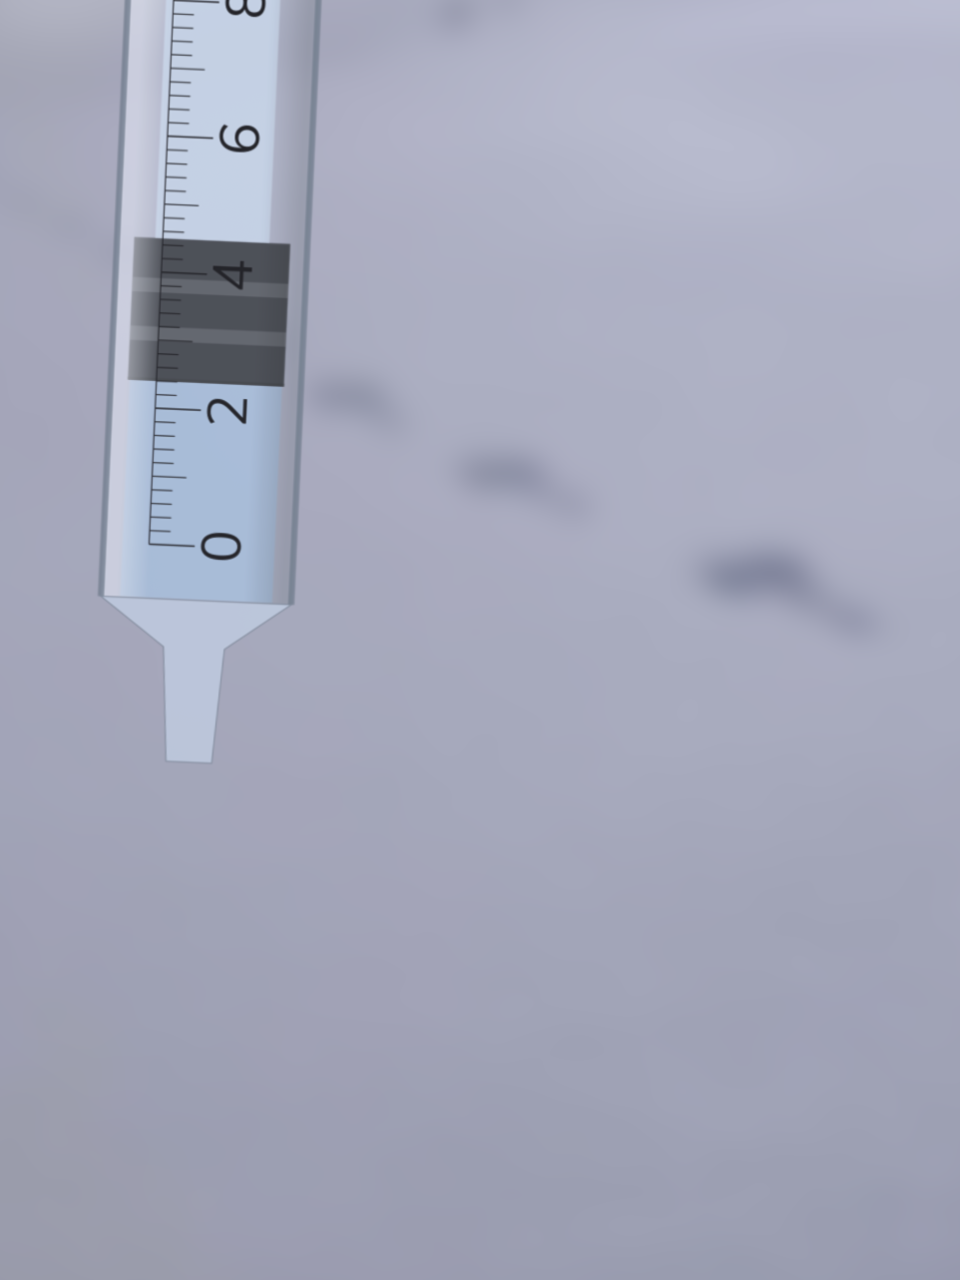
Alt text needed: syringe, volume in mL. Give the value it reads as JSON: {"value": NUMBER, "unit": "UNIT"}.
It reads {"value": 2.4, "unit": "mL"}
